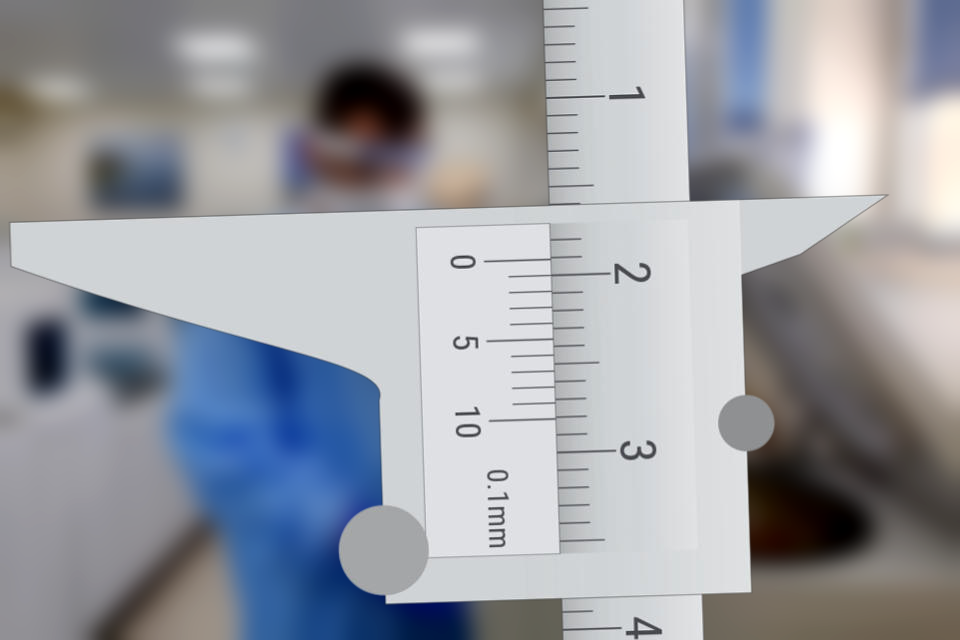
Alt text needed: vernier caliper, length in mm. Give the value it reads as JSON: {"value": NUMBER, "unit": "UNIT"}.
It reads {"value": 19.1, "unit": "mm"}
